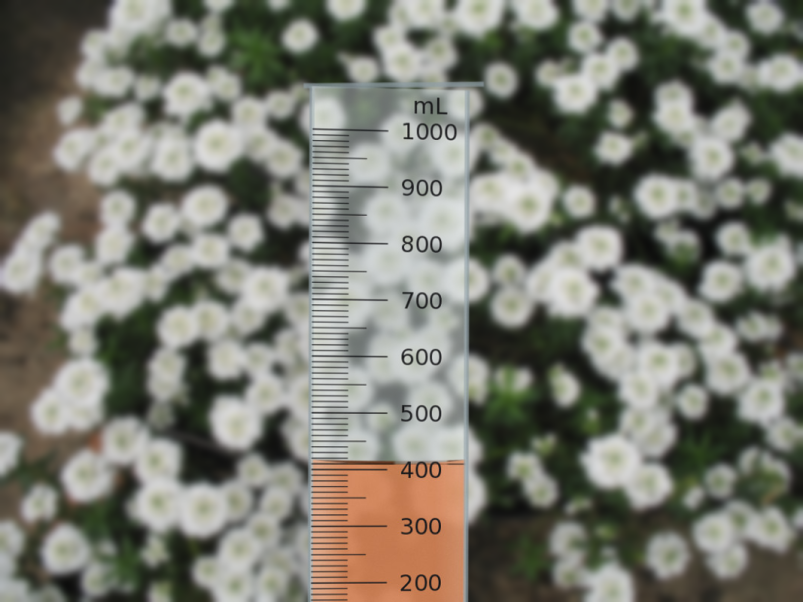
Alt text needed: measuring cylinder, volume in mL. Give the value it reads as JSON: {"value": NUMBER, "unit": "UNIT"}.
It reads {"value": 410, "unit": "mL"}
